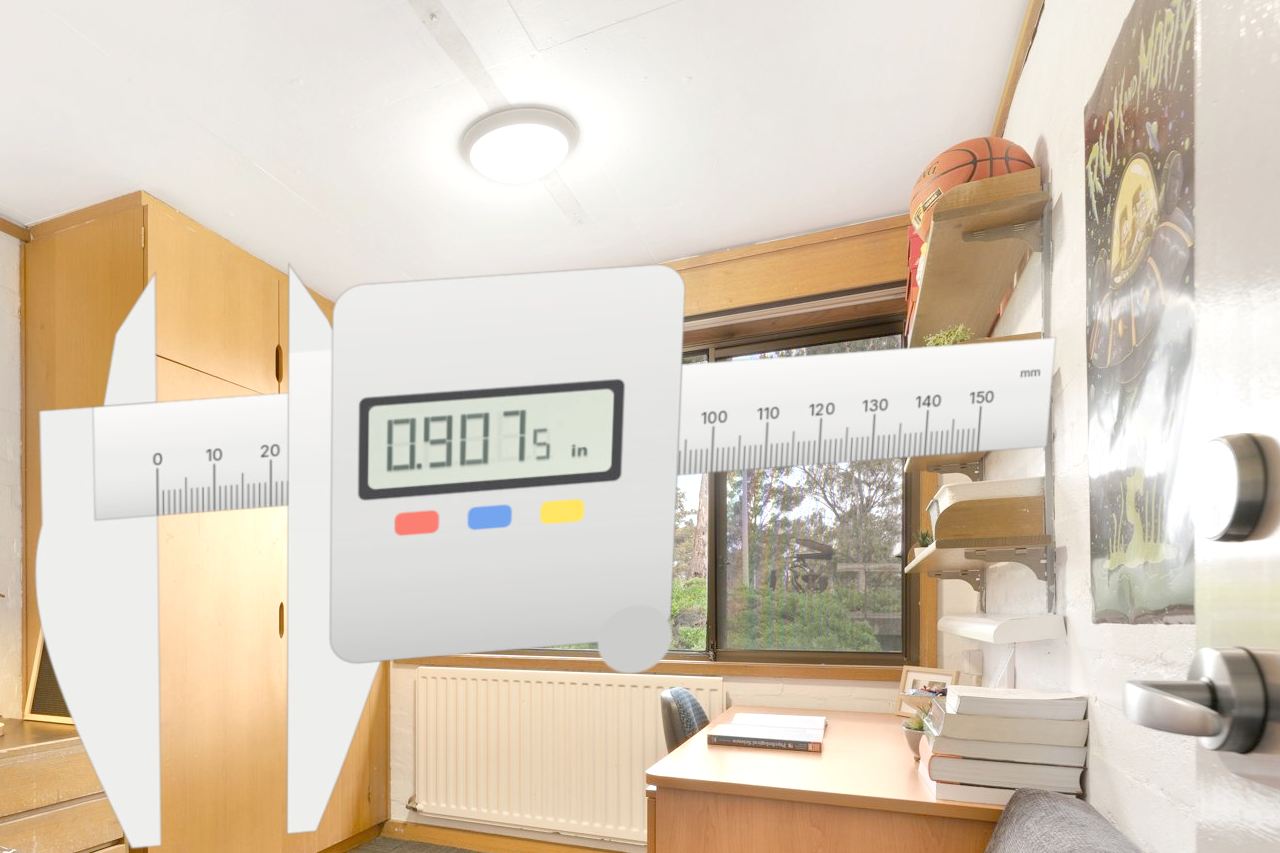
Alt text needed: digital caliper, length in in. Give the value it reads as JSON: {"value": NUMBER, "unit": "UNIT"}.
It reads {"value": 0.9075, "unit": "in"}
